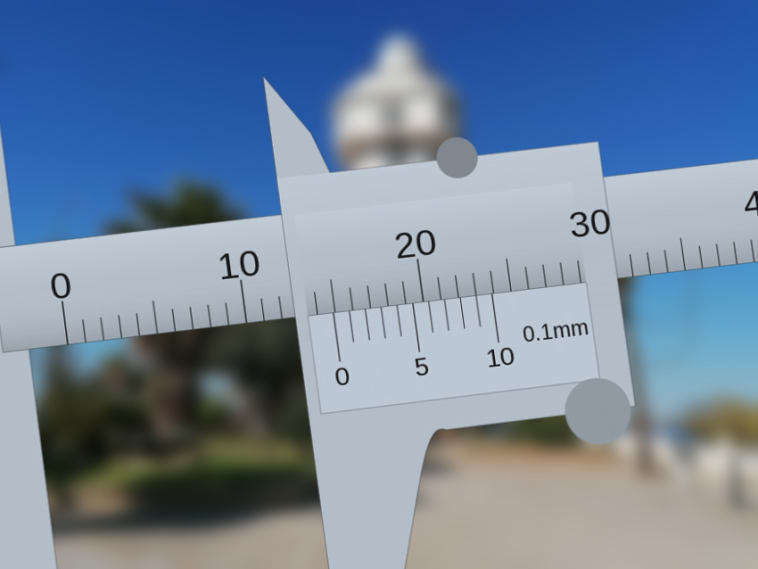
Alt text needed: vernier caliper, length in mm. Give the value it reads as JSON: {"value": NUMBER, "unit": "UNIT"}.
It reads {"value": 14.9, "unit": "mm"}
